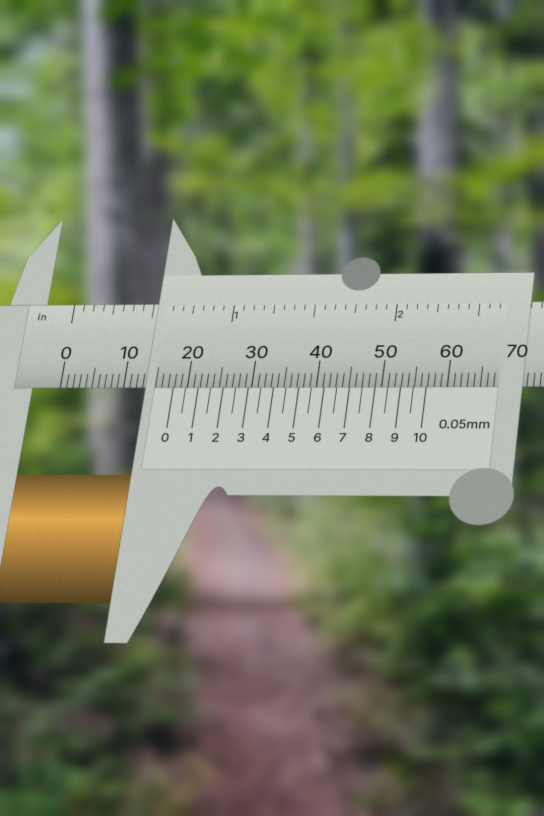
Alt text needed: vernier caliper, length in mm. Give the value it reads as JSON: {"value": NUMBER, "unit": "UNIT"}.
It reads {"value": 17.8, "unit": "mm"}
